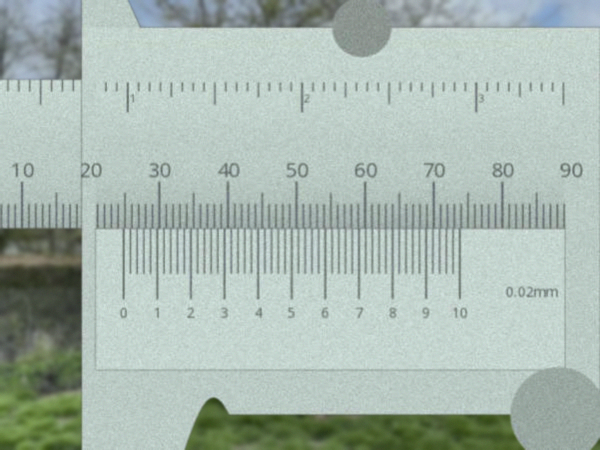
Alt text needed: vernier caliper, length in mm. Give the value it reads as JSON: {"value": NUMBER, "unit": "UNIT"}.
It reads {"value": 24.8, "unit": "mm"}
